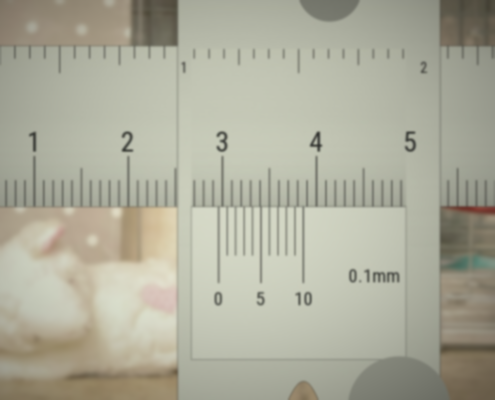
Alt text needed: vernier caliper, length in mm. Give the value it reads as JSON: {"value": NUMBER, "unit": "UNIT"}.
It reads {"value": 29.6, "unit": "mm"}
